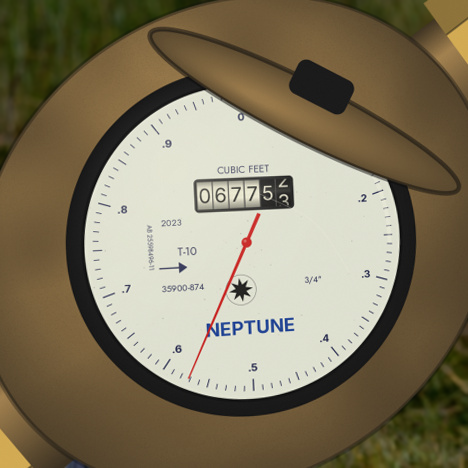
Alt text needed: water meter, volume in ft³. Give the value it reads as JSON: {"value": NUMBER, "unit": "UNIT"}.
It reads {"value": 67752.57, "unit": "ft³"}
